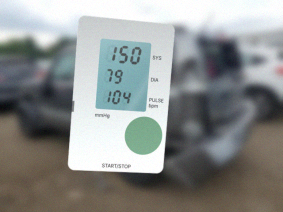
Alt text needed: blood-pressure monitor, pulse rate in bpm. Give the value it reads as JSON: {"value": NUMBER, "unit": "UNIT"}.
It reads {"value": 104, "unit": "bpm"}
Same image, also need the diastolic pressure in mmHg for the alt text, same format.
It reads {"value": 79, "unit": "mmHg"}
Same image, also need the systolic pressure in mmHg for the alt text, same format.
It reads {"value": 150, "unit": "mmHg"}
